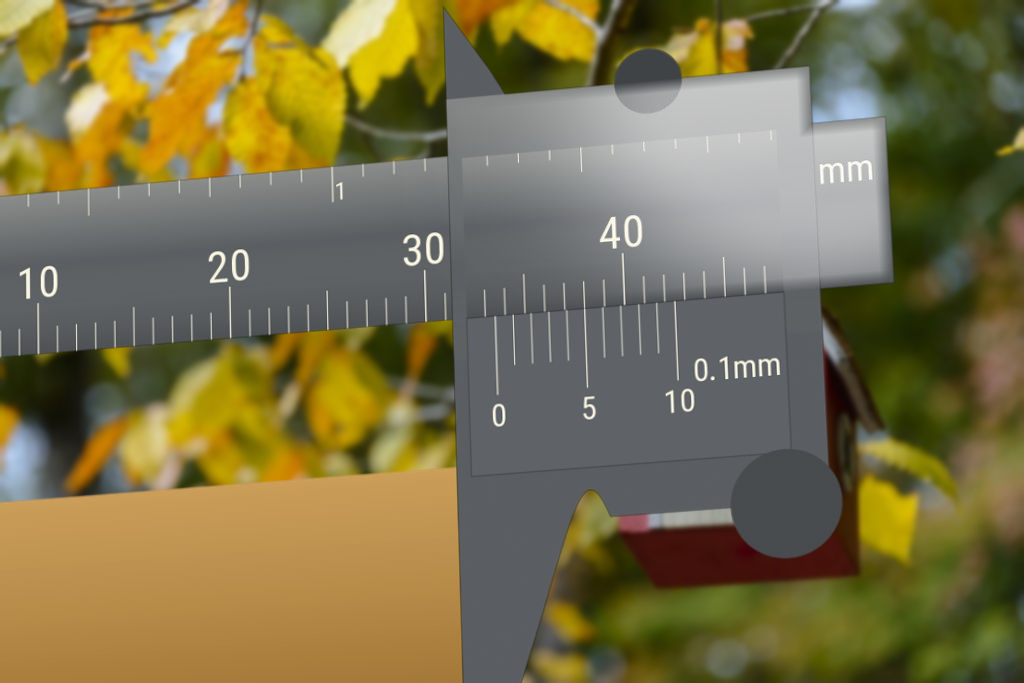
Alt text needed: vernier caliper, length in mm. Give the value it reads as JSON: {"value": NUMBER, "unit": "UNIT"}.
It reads {"value": 33.5, "unit": "mm"}
